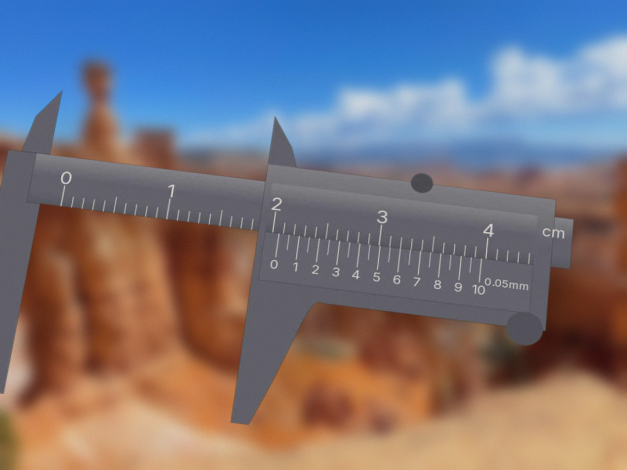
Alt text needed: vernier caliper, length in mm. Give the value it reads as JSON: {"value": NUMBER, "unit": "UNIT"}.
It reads {"value": 20.6, "unit": "mm"}
